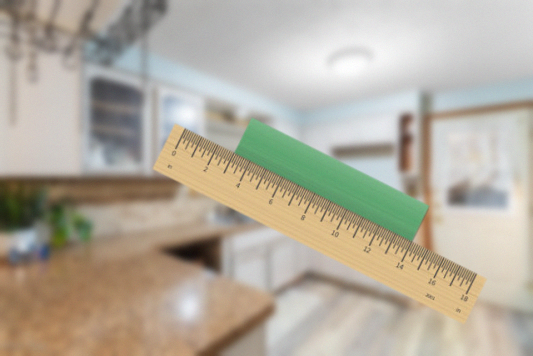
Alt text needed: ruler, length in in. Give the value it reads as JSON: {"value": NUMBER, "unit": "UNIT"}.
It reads {"value": 11, "unit": "in"}
